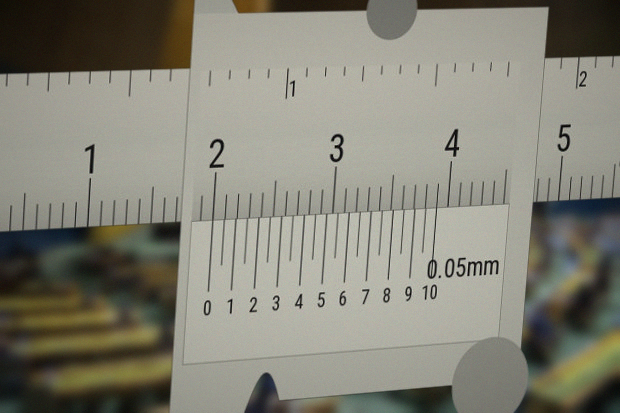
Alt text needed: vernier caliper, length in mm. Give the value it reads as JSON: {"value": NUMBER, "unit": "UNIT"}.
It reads {"value": 20.0, "unit": "mm"}
